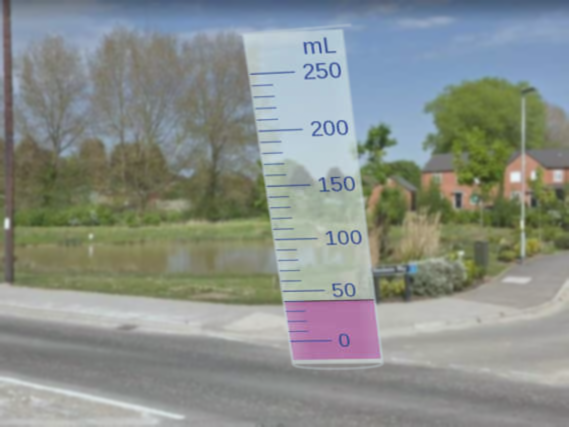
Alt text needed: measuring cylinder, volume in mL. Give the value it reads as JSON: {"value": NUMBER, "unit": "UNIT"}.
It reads {"value": 40, "unit": "mL"}
